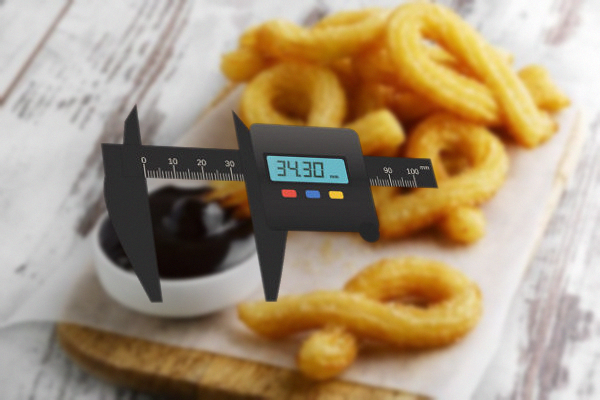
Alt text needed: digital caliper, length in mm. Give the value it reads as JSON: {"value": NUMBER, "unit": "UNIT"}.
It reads {"value": 34.30, "unit": "mm"}
